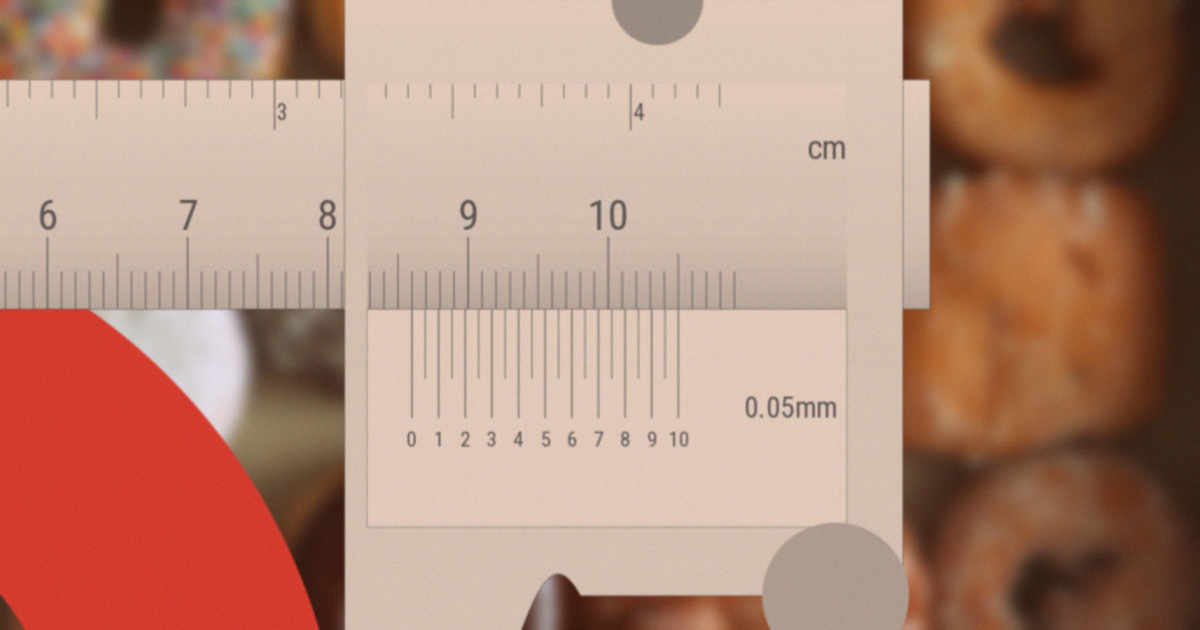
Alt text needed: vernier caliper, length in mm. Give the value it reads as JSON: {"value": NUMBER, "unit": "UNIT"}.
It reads {"value": 86.0, "unit": "mm"}
